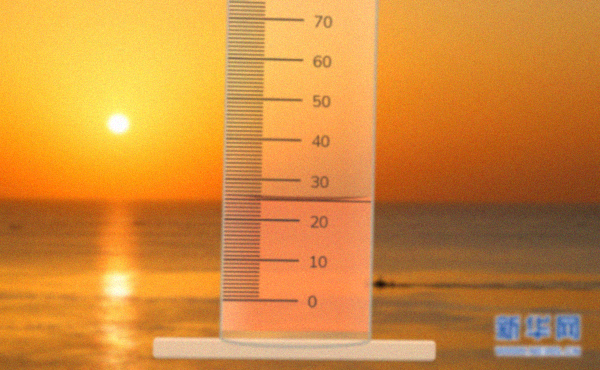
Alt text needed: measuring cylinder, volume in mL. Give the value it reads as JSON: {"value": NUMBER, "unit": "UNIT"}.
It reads {"value": 25, "unit": "mL"}
